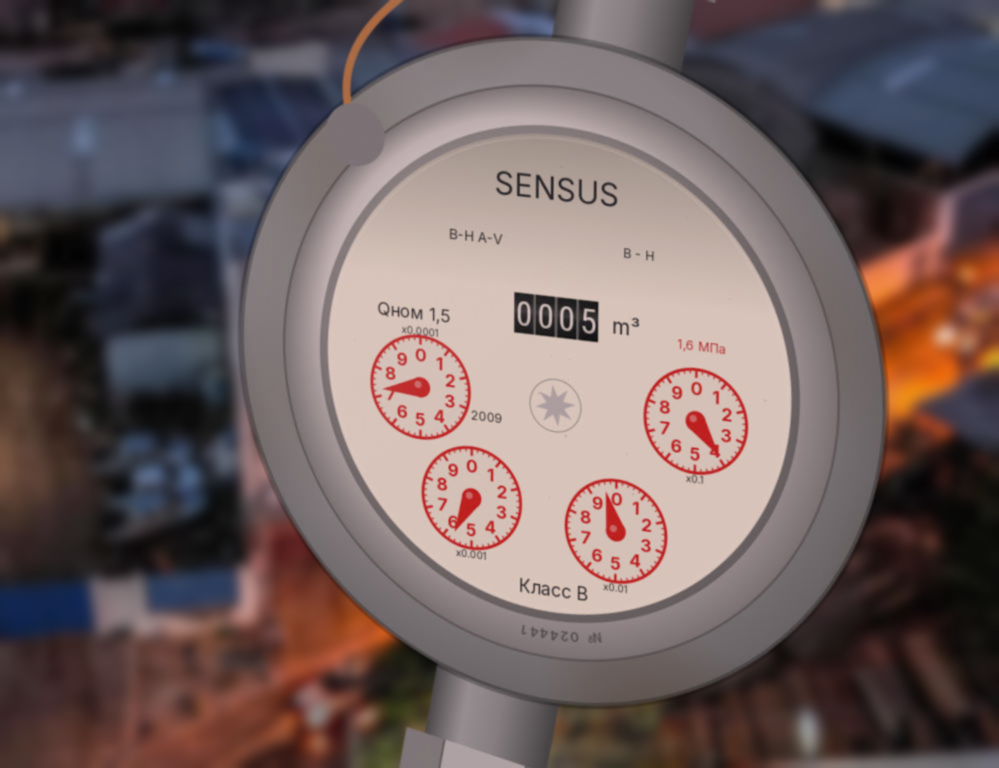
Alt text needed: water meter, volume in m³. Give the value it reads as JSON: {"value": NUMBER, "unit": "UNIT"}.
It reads {"value": 5.3957, "unit": "m³"}
